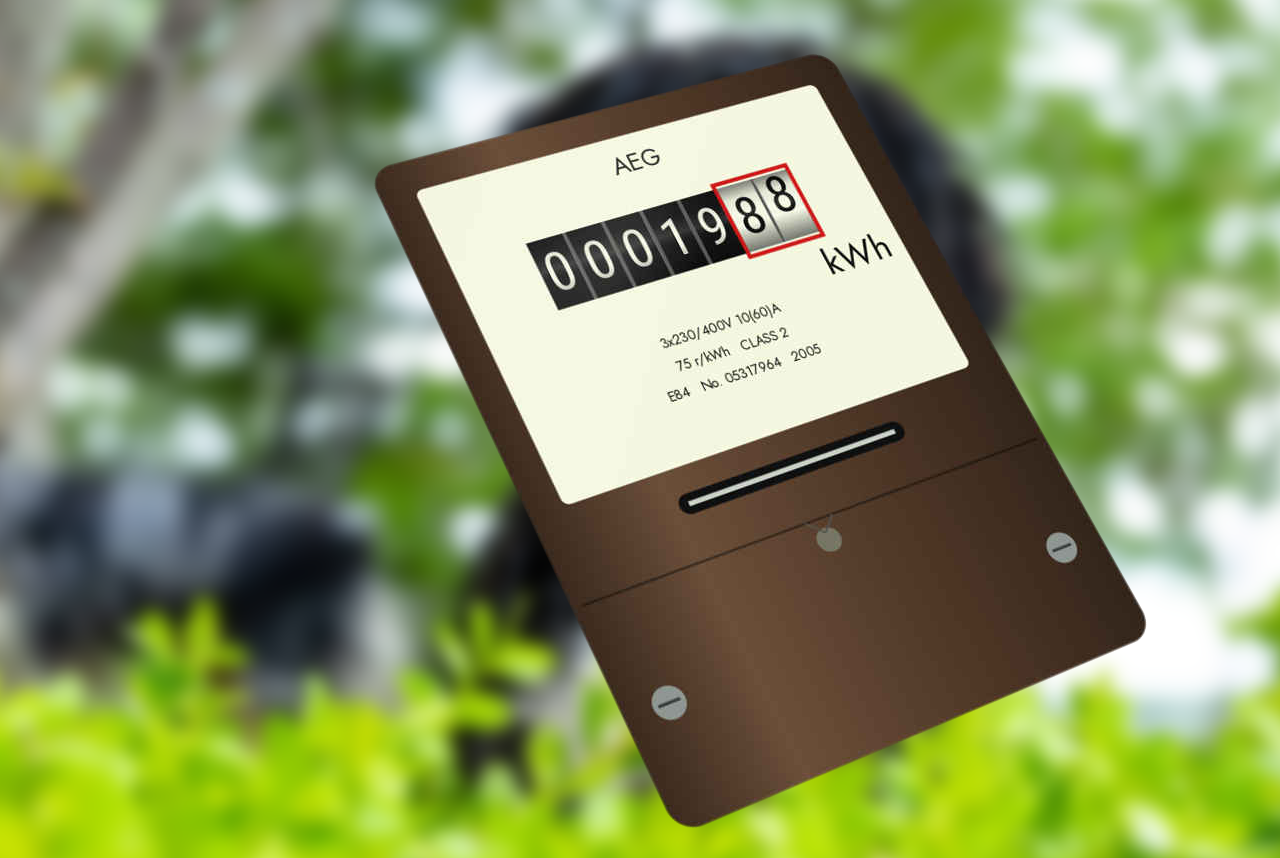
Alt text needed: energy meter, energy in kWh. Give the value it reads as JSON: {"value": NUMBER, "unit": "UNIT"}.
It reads {"value": 19.88, "unit": "kWh"}
